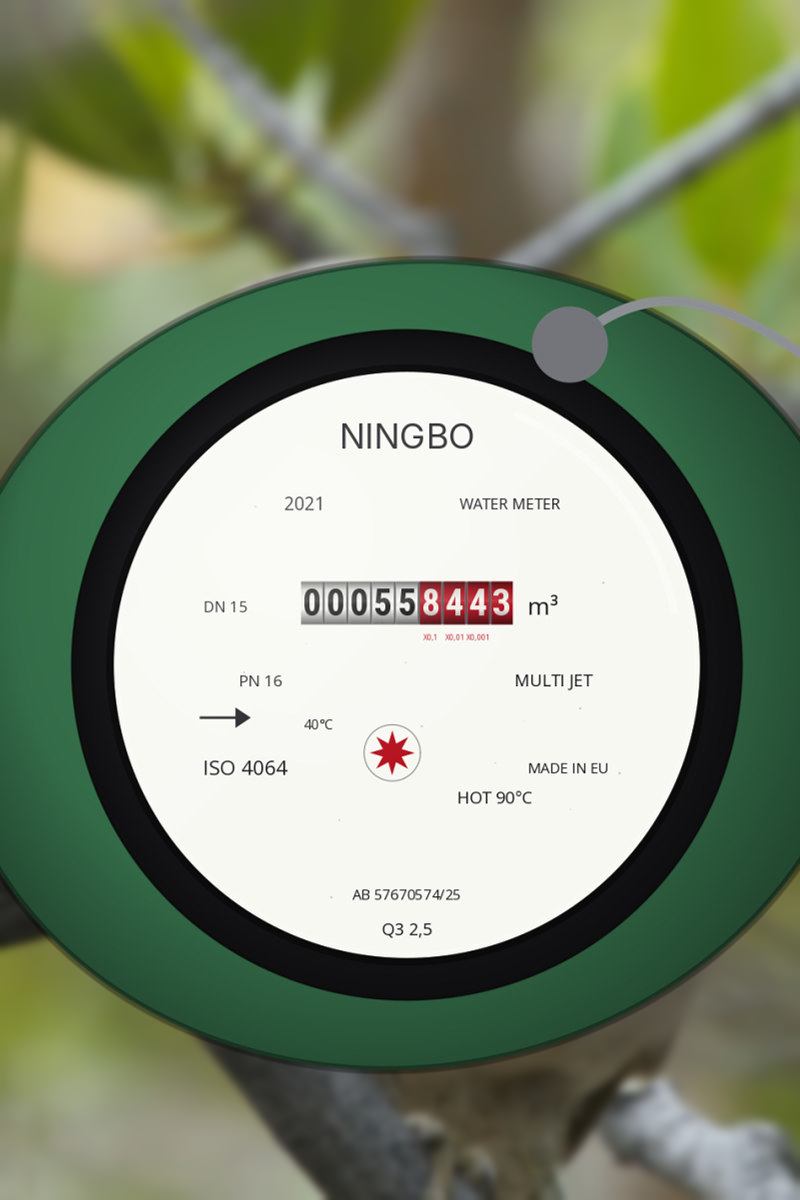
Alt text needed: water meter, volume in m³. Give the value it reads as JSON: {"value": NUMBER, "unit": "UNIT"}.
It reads {"value": 55.8443, "unit": "m³"}
